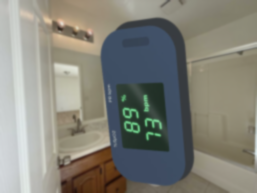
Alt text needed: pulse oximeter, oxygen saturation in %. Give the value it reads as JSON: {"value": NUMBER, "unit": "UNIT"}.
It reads {"value": 89, "unit": "%"}
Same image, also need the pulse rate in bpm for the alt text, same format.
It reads {"value": 73, "unit": "bpm"}
